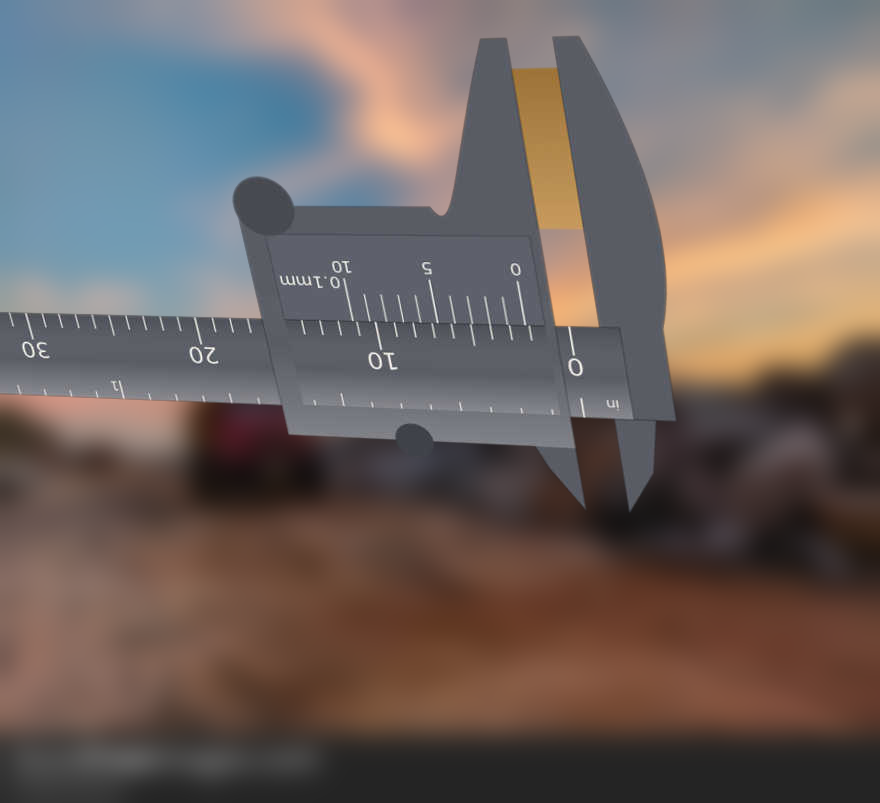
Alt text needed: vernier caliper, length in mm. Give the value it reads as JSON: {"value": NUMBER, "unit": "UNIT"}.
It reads {"value": 2.2, "unit": "mm"}
